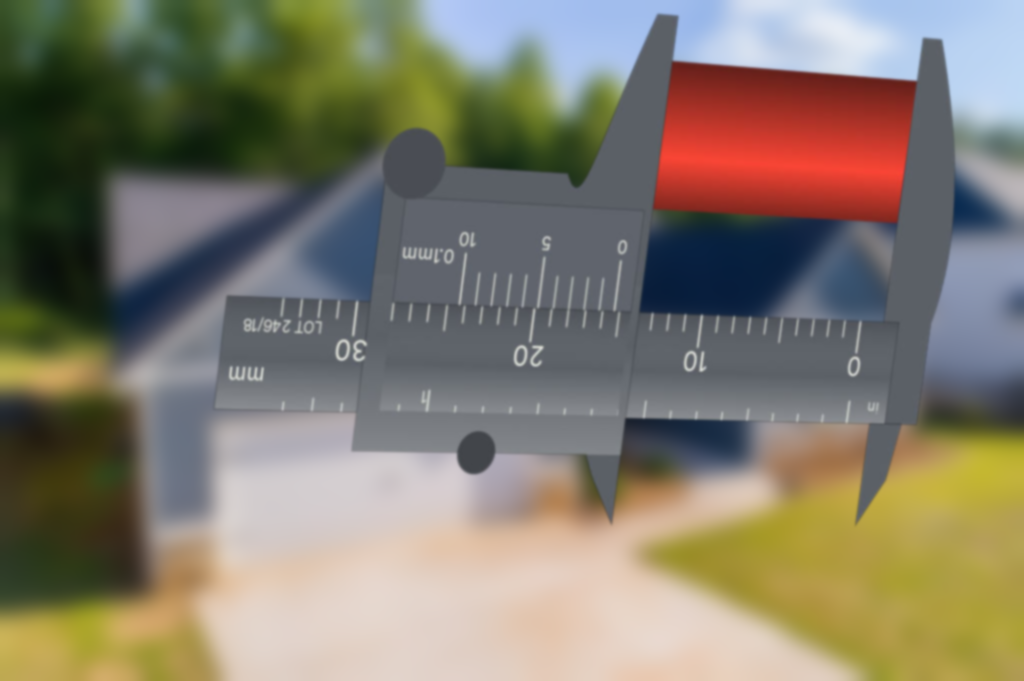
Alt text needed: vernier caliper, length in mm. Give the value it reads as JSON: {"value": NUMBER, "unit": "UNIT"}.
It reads {"value": 15.3, "unit": "mm"}
